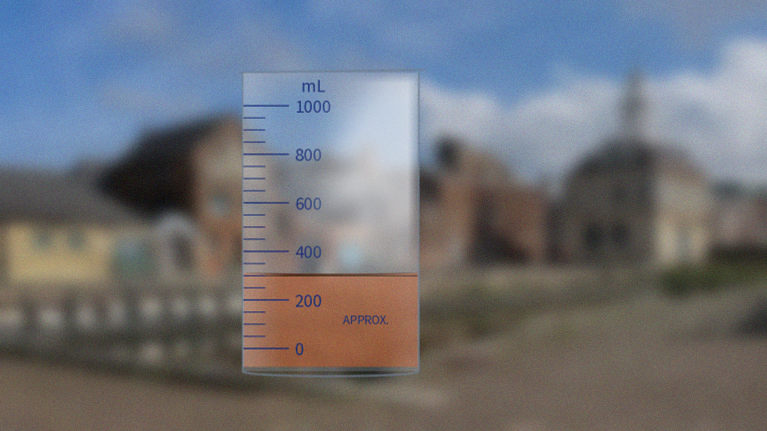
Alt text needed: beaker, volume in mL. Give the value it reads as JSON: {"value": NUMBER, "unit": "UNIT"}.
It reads {"value": 300, "unit": "mL"}
